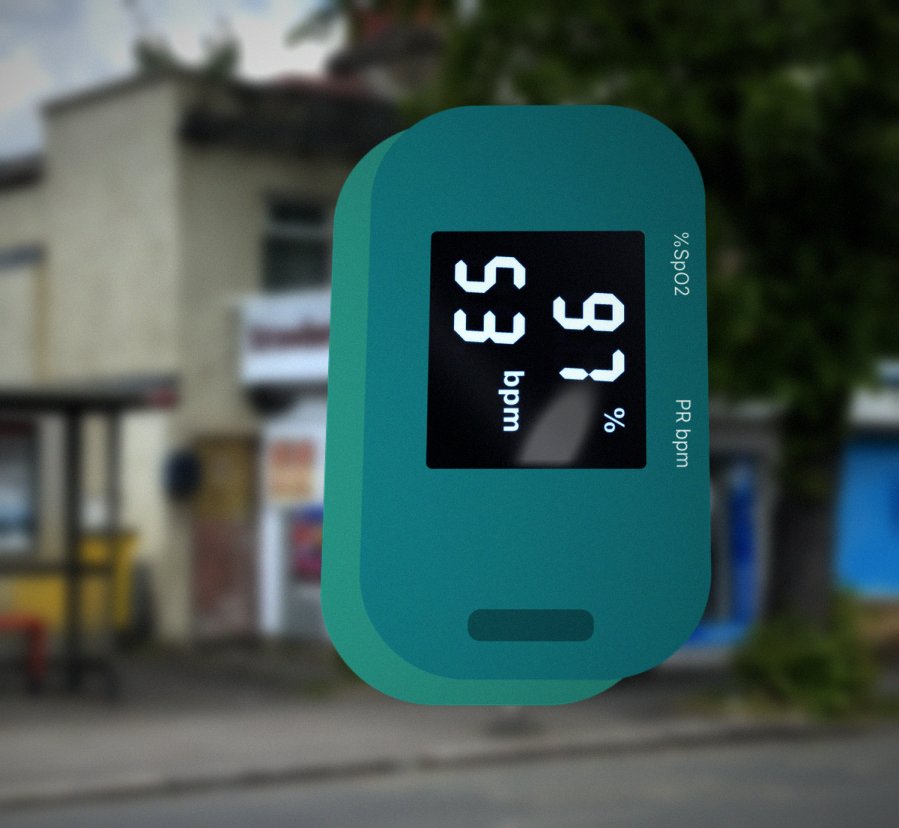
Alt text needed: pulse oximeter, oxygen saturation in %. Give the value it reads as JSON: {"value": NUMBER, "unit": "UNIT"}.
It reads {"value": 97, "unit": "%"}
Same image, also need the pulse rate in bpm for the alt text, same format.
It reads {"value": 53, "unit": "bpm"}
